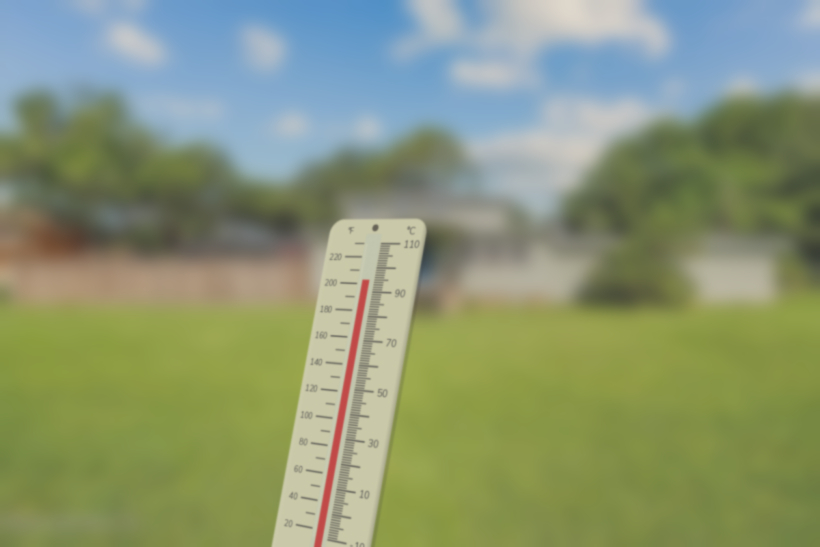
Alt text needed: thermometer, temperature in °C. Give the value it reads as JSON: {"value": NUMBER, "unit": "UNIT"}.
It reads {"value": 95, "unit": "°C"}
